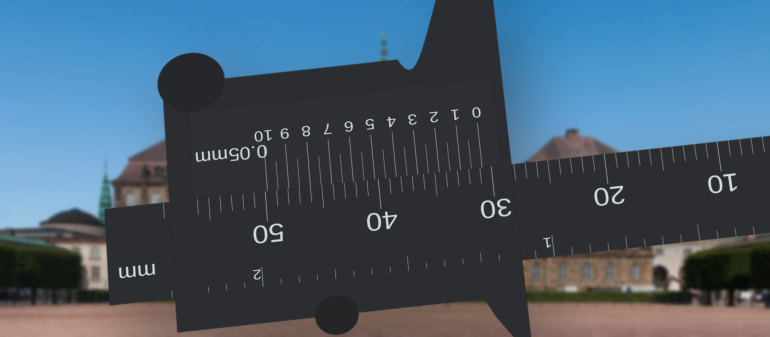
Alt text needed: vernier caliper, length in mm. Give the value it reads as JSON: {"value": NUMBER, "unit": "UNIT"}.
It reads {"value": 30.8, "unit": "mm"}
